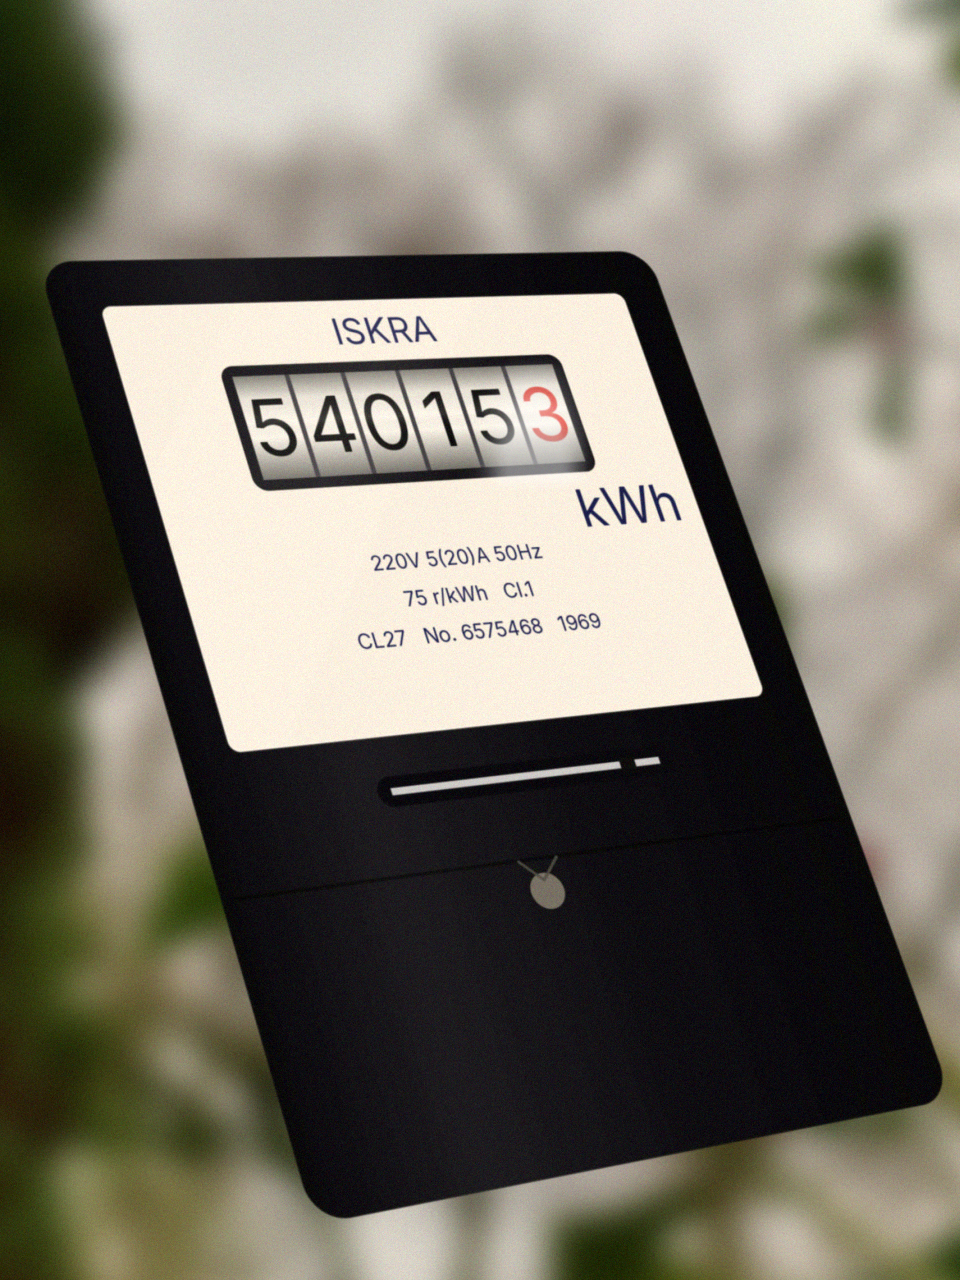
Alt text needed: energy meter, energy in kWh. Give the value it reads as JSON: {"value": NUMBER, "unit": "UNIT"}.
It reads {"value": 54015.3, "unit": "kWh"}
